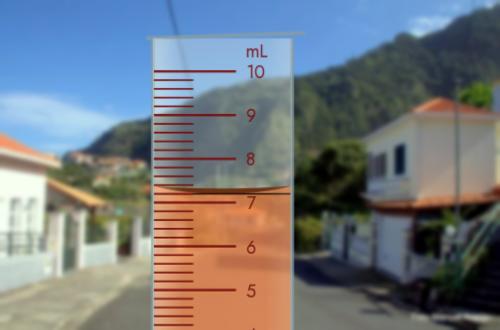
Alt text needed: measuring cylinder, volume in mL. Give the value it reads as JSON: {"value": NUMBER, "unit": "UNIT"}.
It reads {"value": 7.2, "unit": "mL"}
